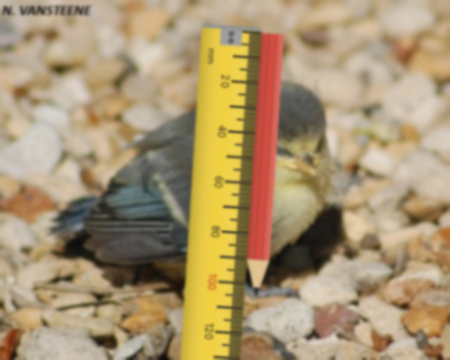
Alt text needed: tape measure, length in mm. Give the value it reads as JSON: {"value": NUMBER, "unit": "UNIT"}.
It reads {"value": 105, "unit": "mm"}
